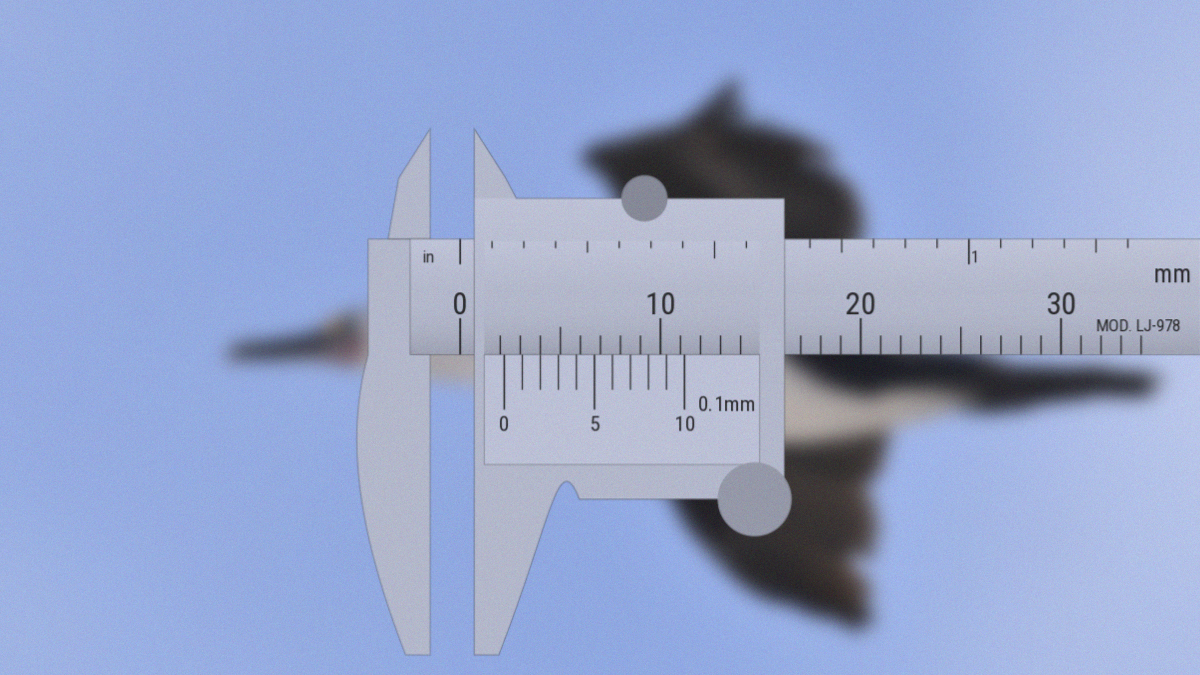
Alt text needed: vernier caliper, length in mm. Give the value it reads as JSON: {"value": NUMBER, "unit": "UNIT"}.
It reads {"value": 2.2, "unit": "mm"}
